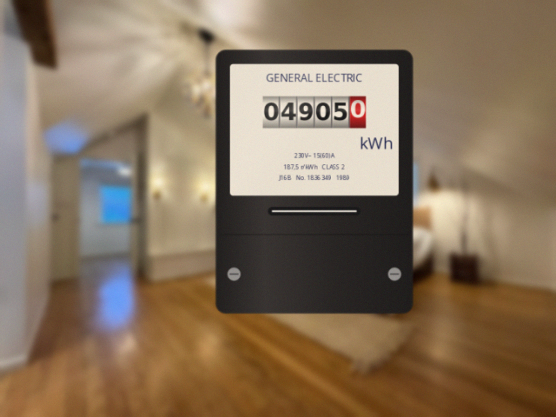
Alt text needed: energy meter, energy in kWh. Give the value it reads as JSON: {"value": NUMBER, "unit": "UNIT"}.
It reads {"value": 4905.0, "unit": "kWh"}
